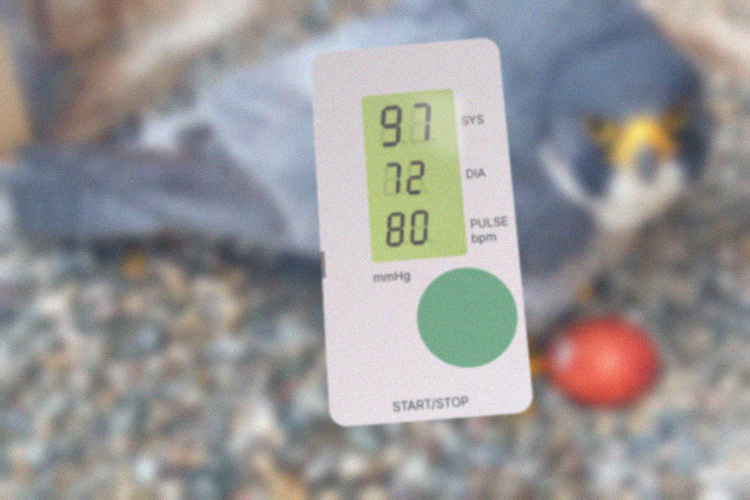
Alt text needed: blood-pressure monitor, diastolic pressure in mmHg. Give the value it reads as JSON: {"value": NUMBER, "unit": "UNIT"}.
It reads {"value": 72, "unit": "mmHg"}
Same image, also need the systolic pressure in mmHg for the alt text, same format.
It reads {"value": 97, "unit": "mmHg"}
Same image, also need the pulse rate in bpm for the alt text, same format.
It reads {"value": 80, "unit": "bpm"}
